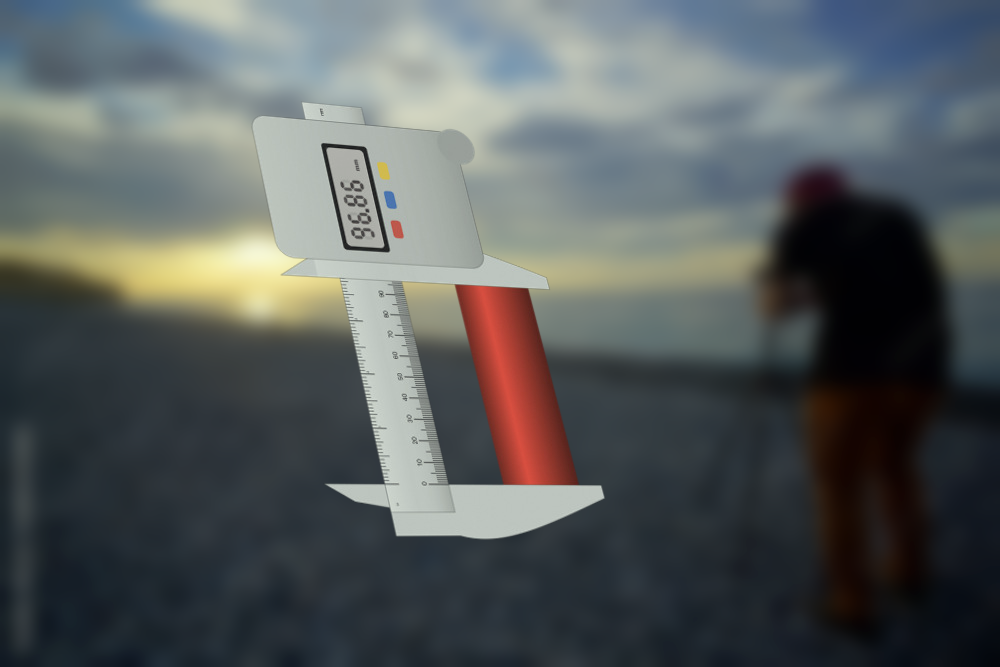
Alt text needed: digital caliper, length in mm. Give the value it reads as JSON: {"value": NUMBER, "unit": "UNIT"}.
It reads {"value": 96.86, "unit": "mm"}
